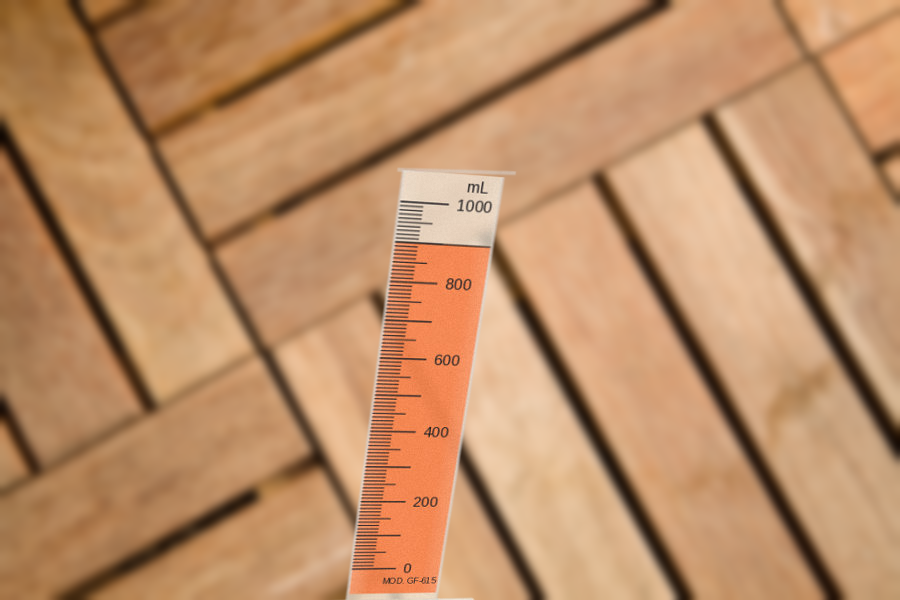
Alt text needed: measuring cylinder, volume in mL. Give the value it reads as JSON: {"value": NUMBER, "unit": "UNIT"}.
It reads {"value": 900, "unit": "mL"}
